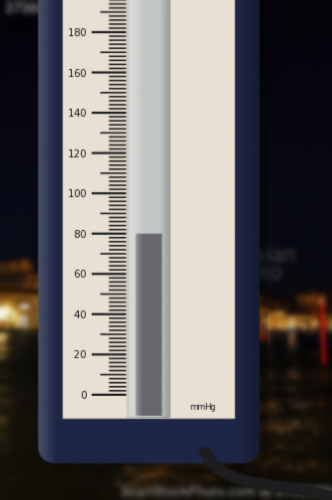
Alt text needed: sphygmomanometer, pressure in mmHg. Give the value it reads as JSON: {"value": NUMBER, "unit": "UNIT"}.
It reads {"value": 80, "unit": "mmHg"}
